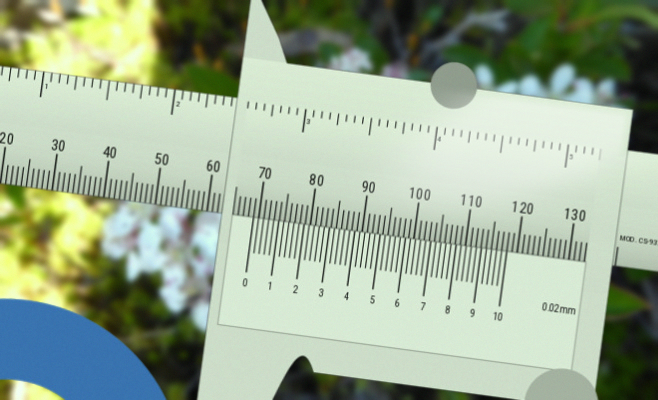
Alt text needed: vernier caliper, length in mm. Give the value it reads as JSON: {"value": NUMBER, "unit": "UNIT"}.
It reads {"value": 69.0, "unit": "mm"}
